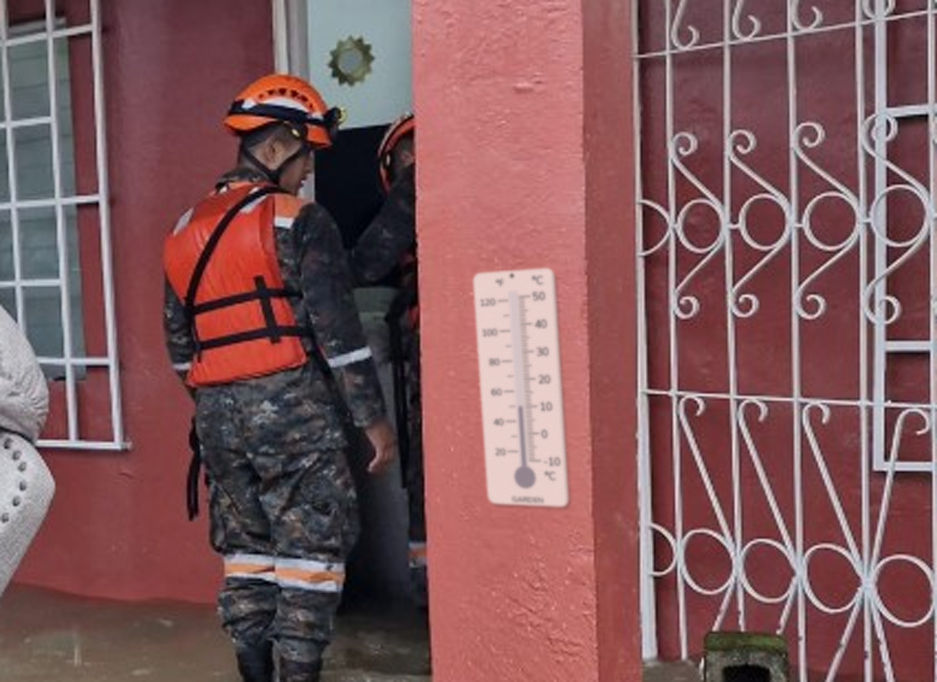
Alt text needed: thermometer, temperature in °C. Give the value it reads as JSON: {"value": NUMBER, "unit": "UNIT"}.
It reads {"value": 10, "unit": "°C"}
